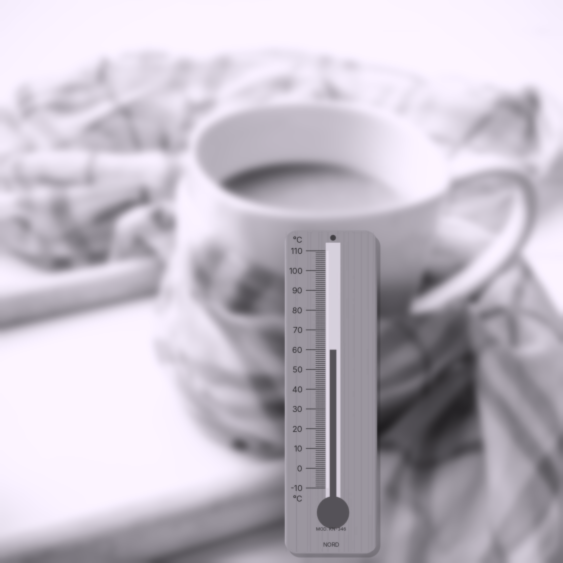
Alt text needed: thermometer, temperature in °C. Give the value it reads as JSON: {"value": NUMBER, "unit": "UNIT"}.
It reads {"value": 60, "unit": "°C"}
